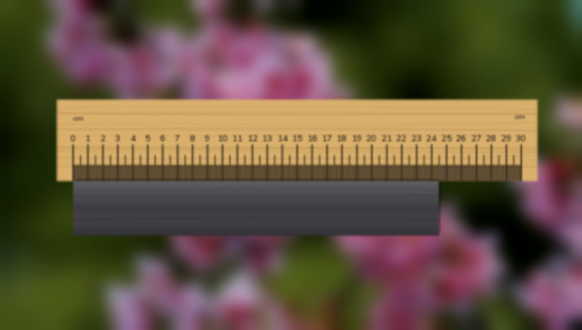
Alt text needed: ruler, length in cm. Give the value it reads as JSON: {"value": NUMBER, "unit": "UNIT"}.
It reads {"value": 24.5, "unit": "cm"}
